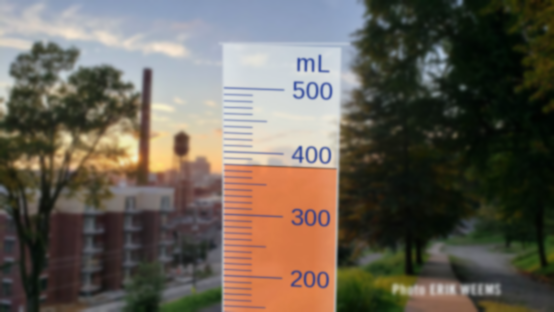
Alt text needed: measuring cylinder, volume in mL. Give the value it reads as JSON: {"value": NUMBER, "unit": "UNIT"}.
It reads {"value": 380, "unit": "mL"}
